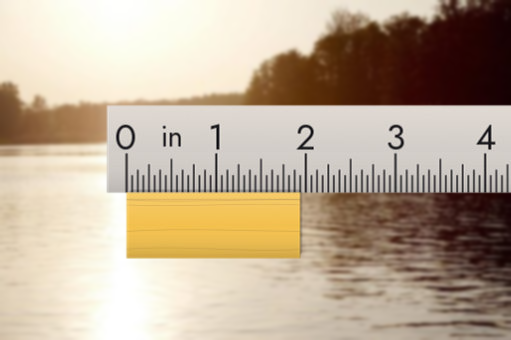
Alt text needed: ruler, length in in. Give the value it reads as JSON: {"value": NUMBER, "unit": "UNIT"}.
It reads {"value": 1.9375, "unit": "in"}
